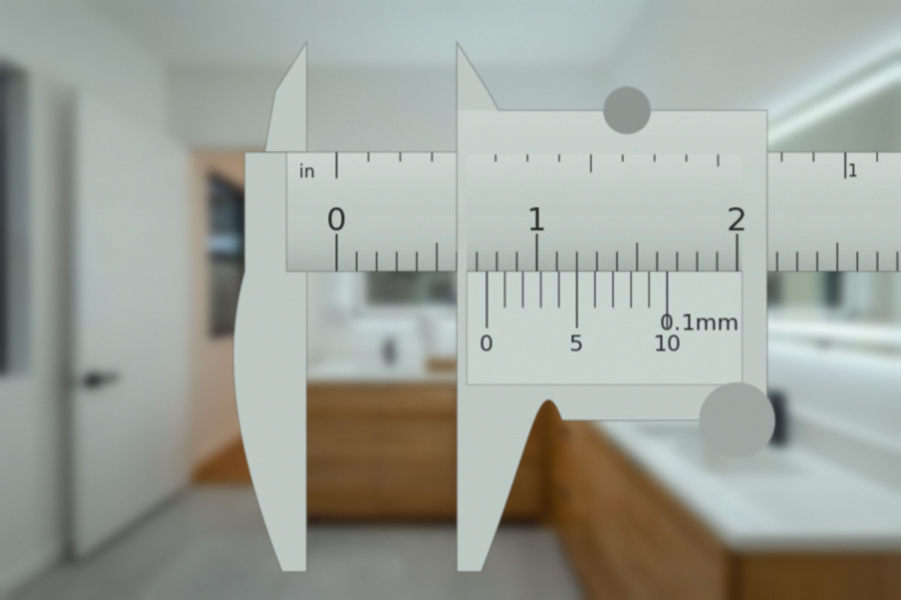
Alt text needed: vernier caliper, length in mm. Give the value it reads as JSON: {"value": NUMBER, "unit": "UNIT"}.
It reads {"value": 7.5, "unit": "mm"}
